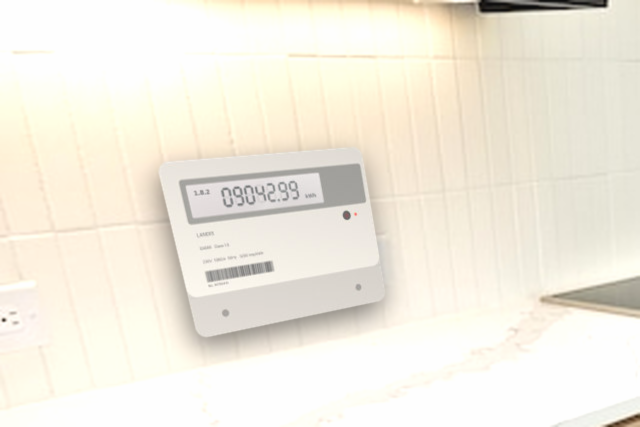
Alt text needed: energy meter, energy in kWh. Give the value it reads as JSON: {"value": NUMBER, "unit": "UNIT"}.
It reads {"value": 9042.99, "unit": "kWh"}
